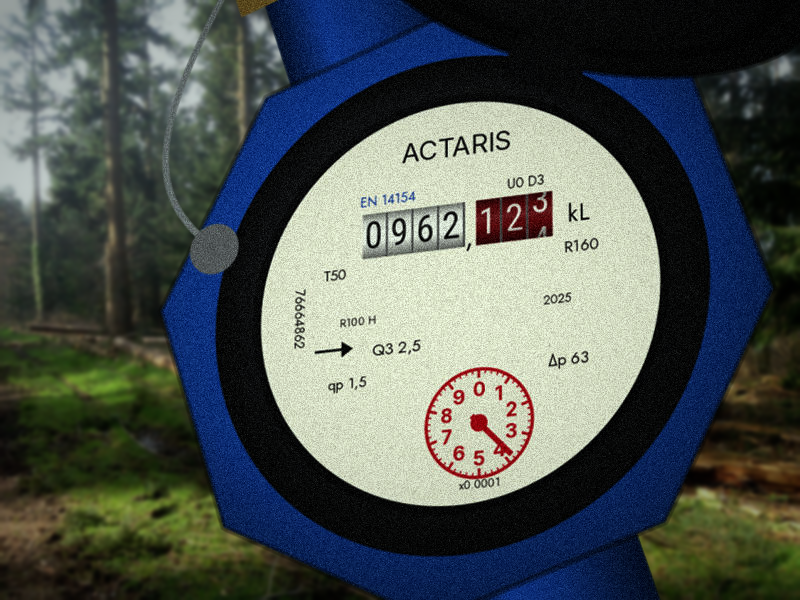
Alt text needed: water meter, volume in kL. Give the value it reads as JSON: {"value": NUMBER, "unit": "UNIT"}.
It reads {"value": 962.1233, "unit": "kL"}
